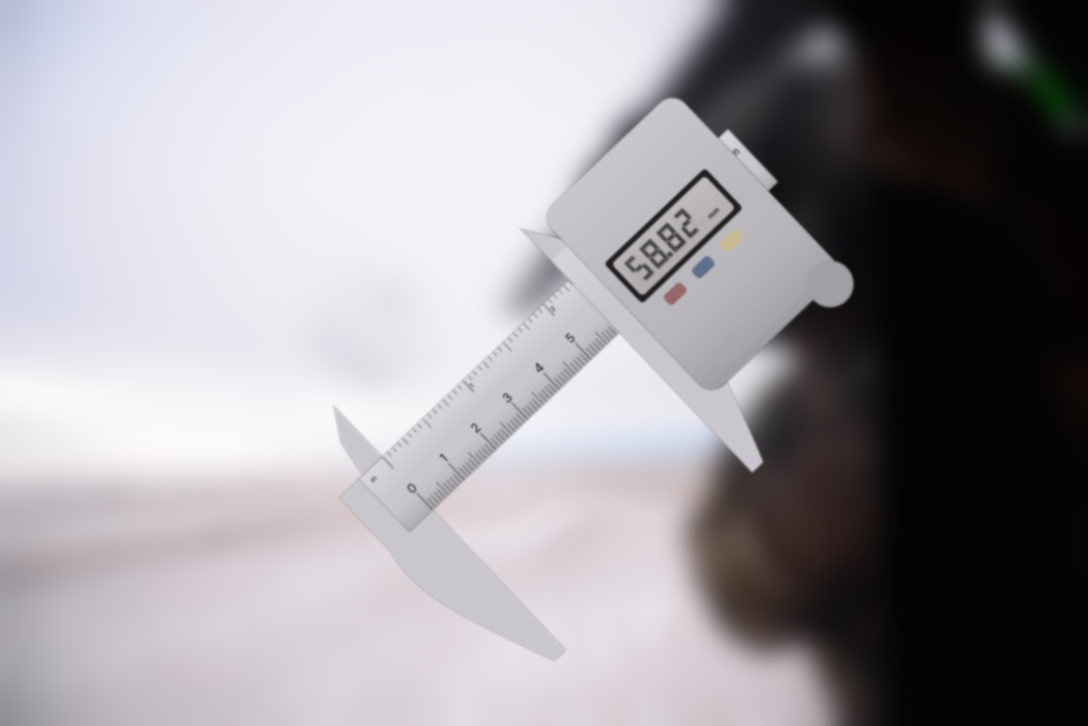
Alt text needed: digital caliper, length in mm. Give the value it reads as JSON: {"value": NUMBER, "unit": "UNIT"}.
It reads {"value": 58.82, "unit": "mm"}
